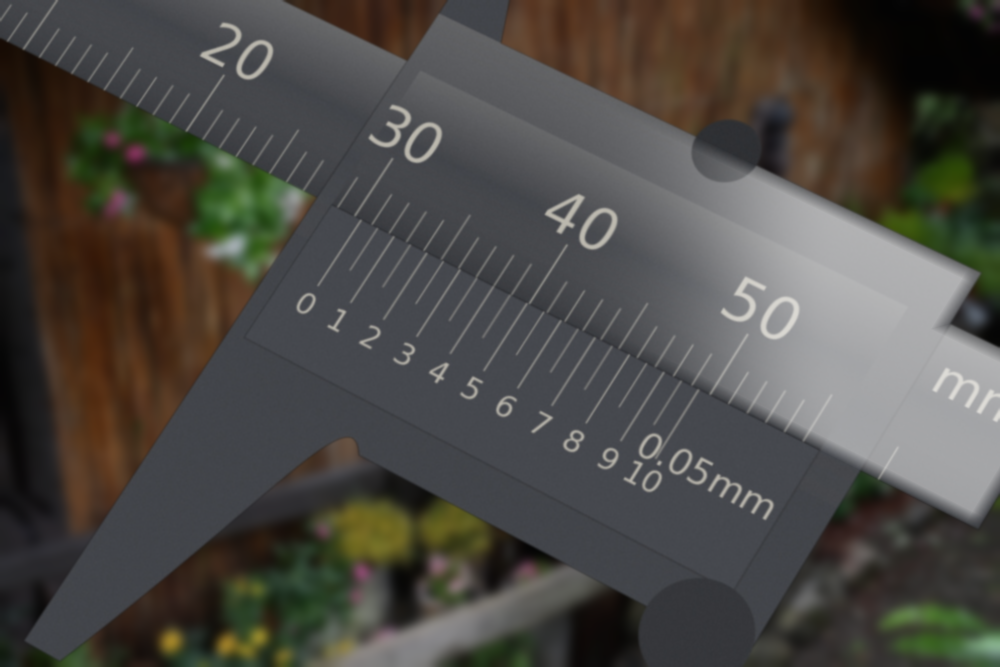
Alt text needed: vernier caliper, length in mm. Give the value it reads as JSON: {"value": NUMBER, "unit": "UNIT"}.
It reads {"value": 30.4, "unit": "mm"}
